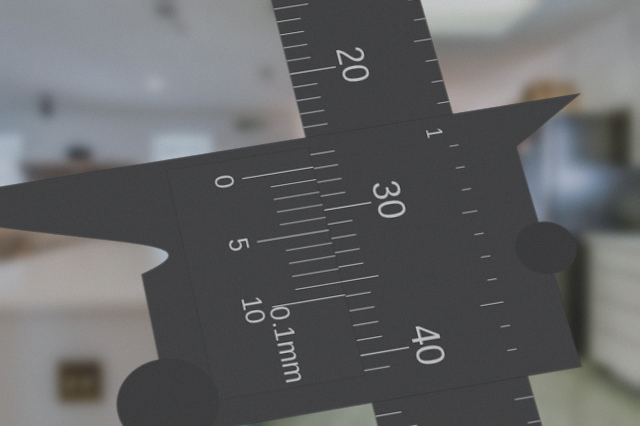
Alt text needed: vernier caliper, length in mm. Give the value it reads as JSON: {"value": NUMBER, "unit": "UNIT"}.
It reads {"value": 26.9, "unit": "mm"}
